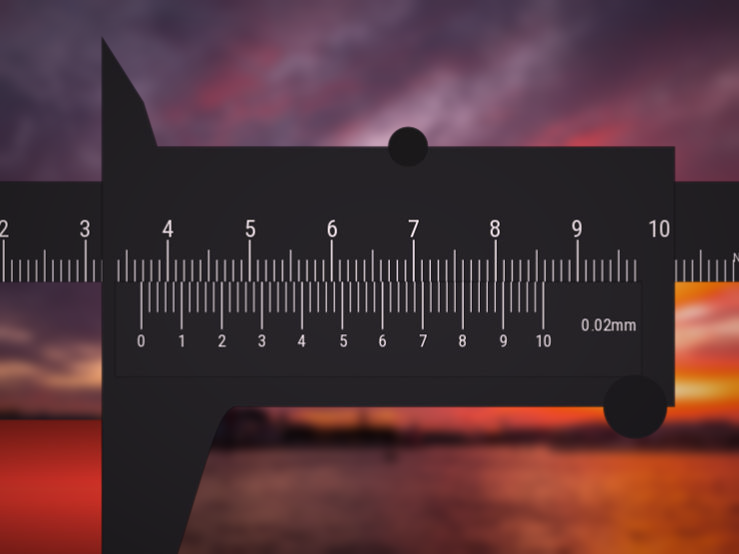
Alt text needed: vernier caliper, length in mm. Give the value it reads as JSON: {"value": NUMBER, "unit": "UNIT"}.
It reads {"value": 36.8, "unit": "mm"}
